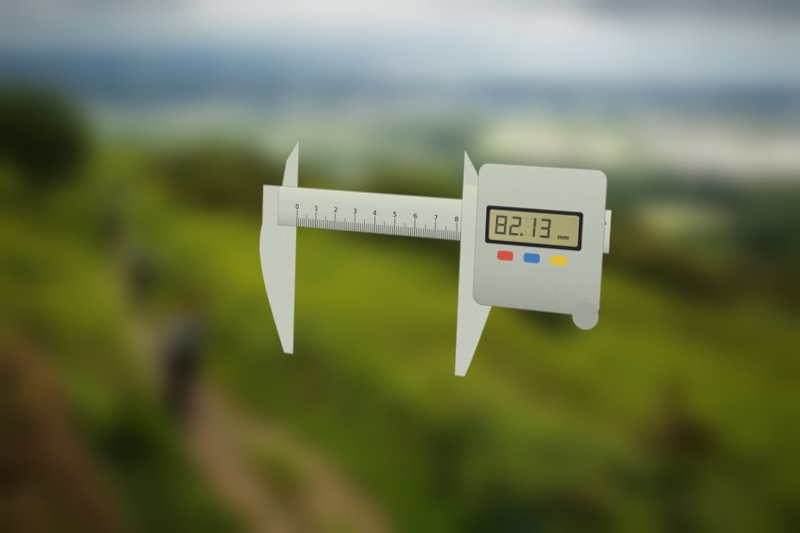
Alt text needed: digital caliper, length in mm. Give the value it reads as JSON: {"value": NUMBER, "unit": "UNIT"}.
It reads {"value": 82.13, "unit": "mm"}
